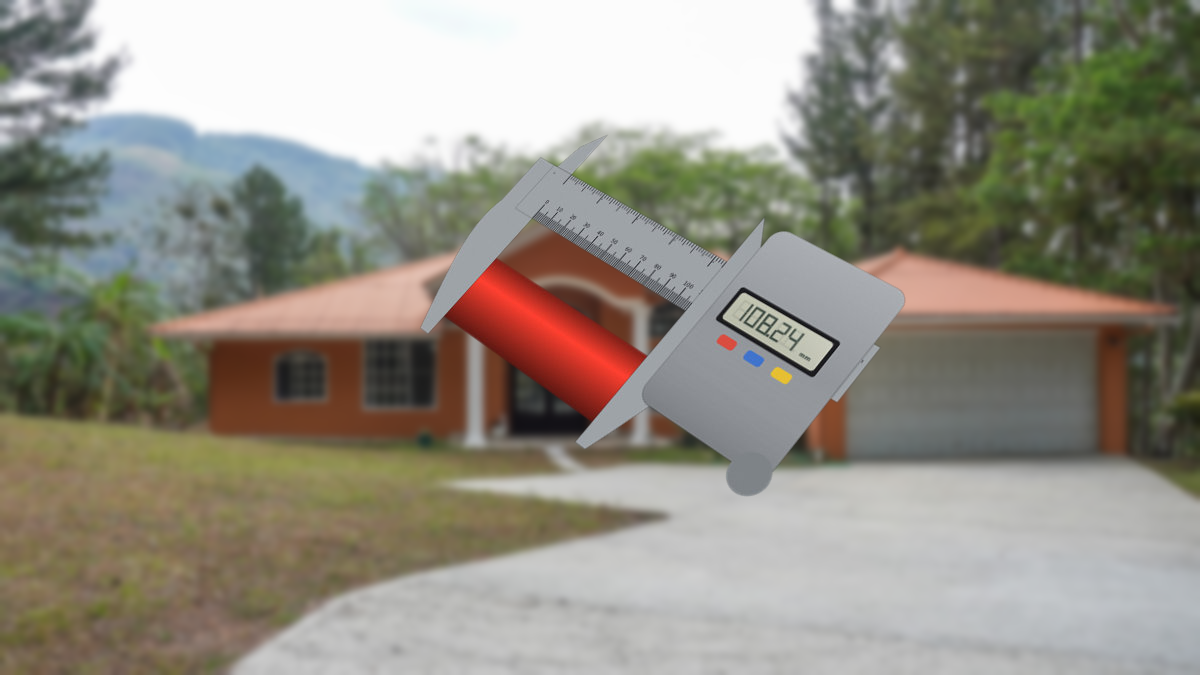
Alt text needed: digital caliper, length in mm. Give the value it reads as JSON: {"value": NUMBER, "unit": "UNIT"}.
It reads {"value": 108.24, "unit": "mm"}
